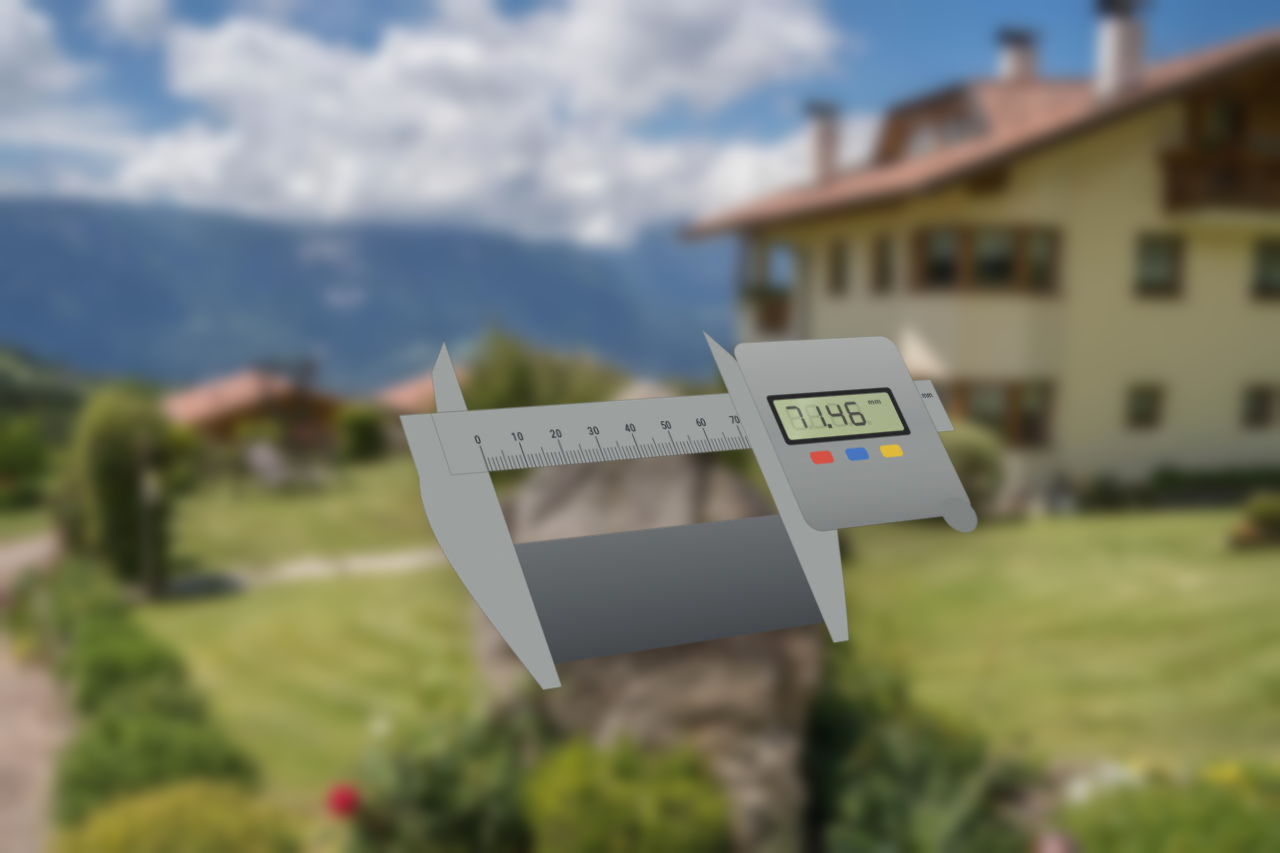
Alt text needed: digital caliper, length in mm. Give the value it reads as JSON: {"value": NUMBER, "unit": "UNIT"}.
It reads {"value": 71.46, "unit": "mm"}
